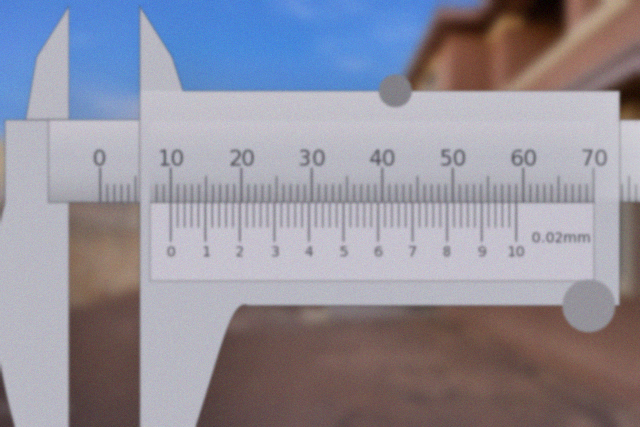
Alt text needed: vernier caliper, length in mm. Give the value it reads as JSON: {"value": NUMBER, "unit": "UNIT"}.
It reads {"value": 10.0, "unit": "mm"}
